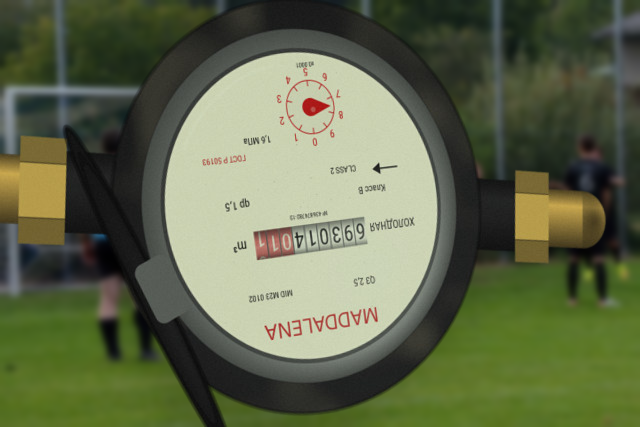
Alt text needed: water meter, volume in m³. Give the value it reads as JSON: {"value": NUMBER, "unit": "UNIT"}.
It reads {"value": 693014.0107, "unit": "m³"}
